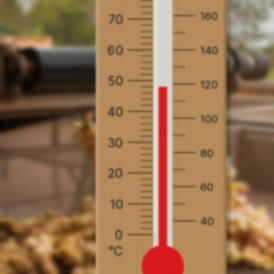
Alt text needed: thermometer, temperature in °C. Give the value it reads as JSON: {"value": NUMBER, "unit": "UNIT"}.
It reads {"value": 48, "unit": "°C"}
